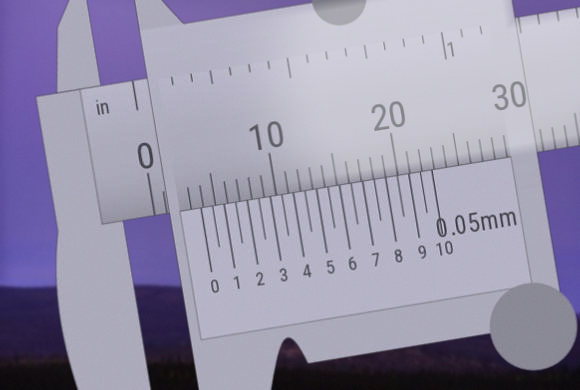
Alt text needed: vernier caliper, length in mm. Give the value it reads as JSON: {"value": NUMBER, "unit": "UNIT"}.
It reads {"value": 3.8, "unit": "mm"}
